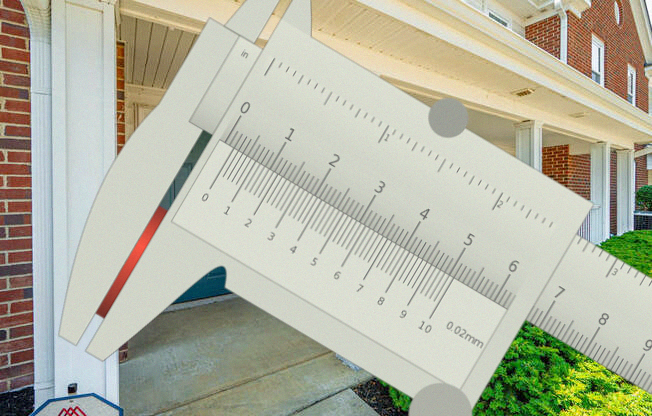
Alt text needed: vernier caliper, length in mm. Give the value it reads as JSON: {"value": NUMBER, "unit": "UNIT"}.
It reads {"value": 2.0, "unit": "mm"}
